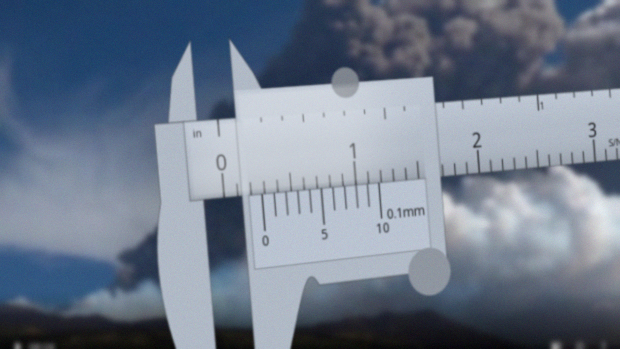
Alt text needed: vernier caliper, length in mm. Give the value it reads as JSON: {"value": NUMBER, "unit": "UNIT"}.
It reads {"value": 2.8, "unit": "mm"}
